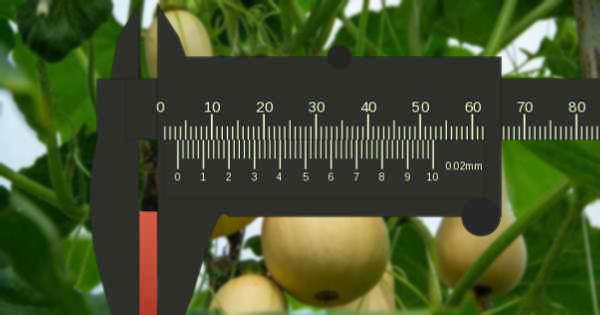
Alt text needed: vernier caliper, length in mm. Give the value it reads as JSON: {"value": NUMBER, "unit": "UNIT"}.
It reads {"value": 3.5, "unit": "mm"}
